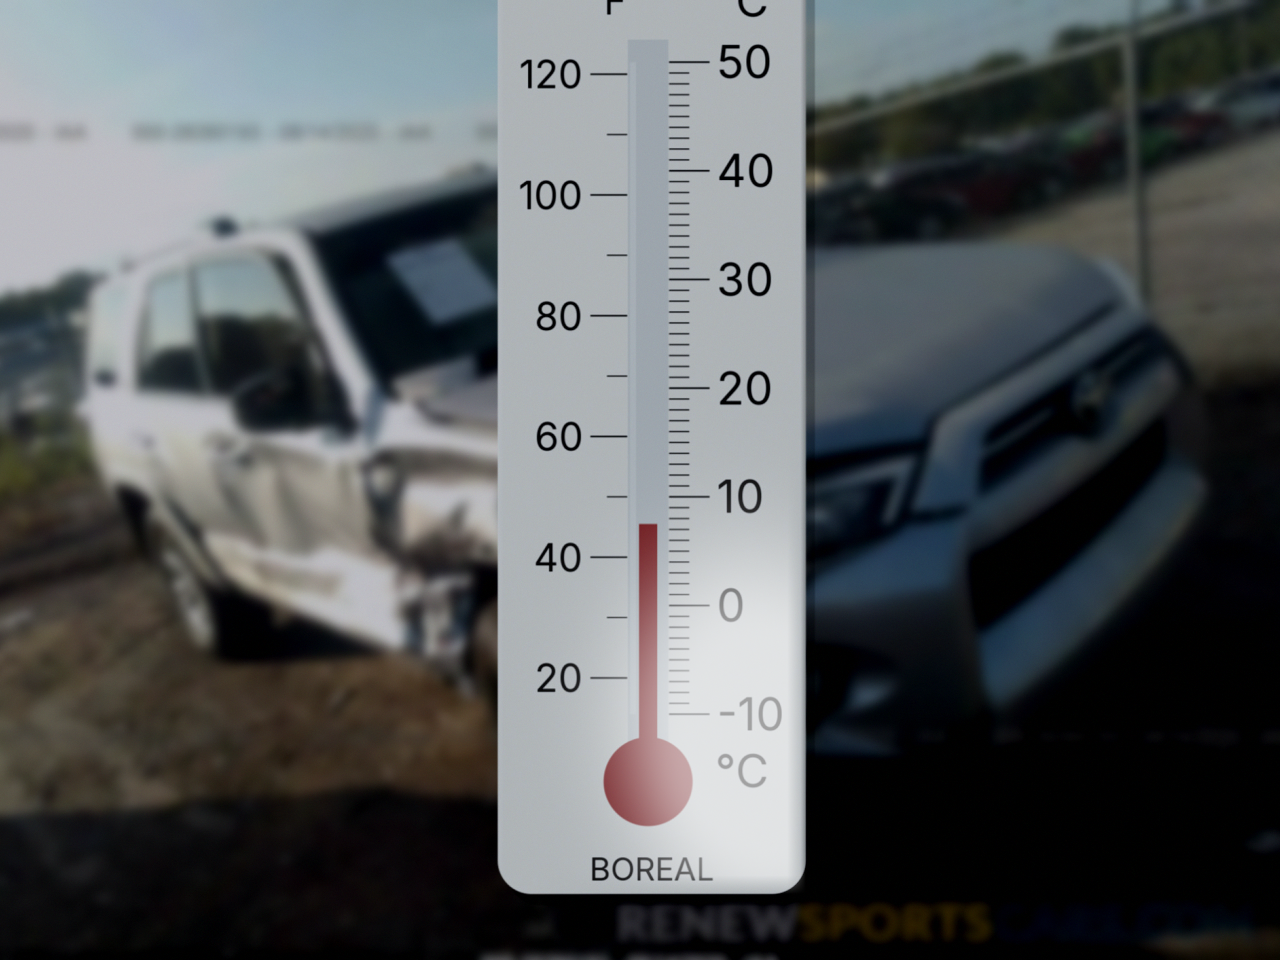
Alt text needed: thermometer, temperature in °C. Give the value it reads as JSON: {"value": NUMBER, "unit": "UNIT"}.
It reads {"value": 7.5, "unit": "°C"}
